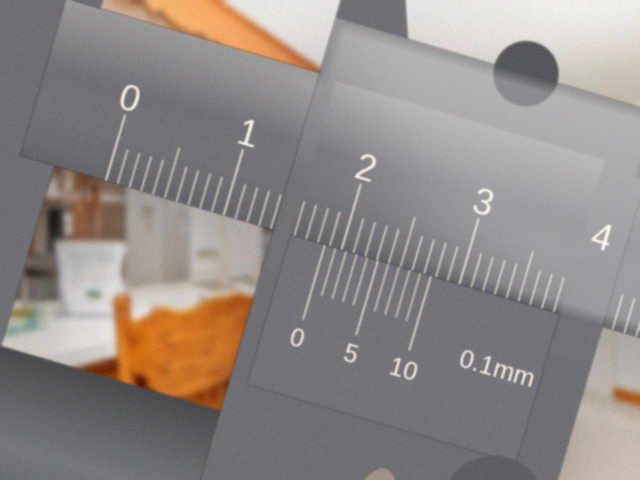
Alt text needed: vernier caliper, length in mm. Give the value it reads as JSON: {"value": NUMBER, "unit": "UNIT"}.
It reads {"value": 18.6, "unit": "mm"}
